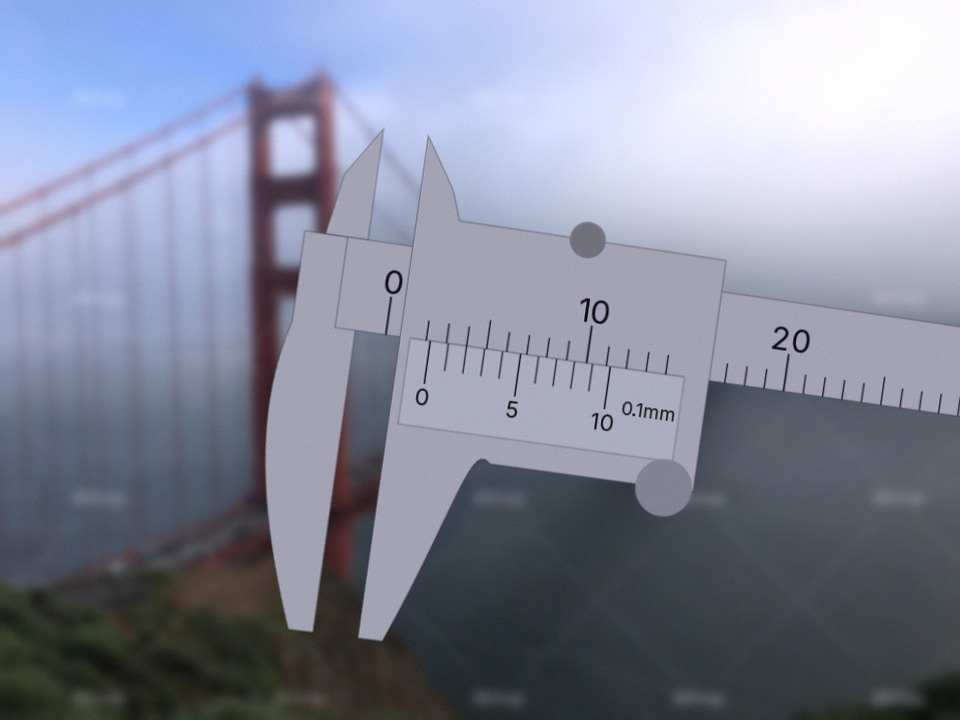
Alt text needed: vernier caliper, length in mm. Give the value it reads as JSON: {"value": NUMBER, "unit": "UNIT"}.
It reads {"value": 2.2, "unit": "mm"}
